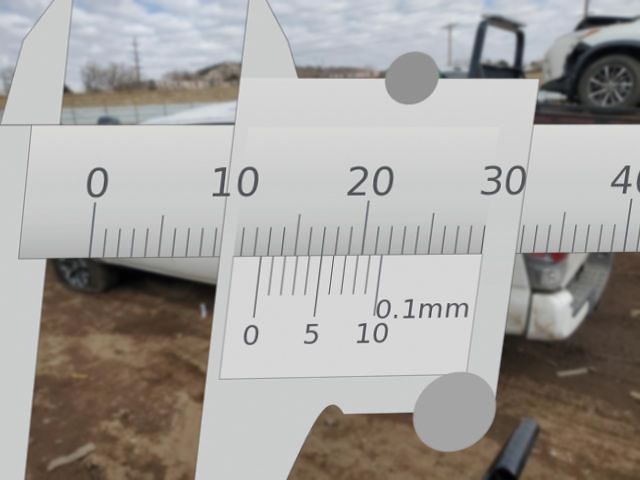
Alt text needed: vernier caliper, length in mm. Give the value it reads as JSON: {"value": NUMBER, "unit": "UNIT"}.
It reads {"value": 12.5, "unit": "mm"}
